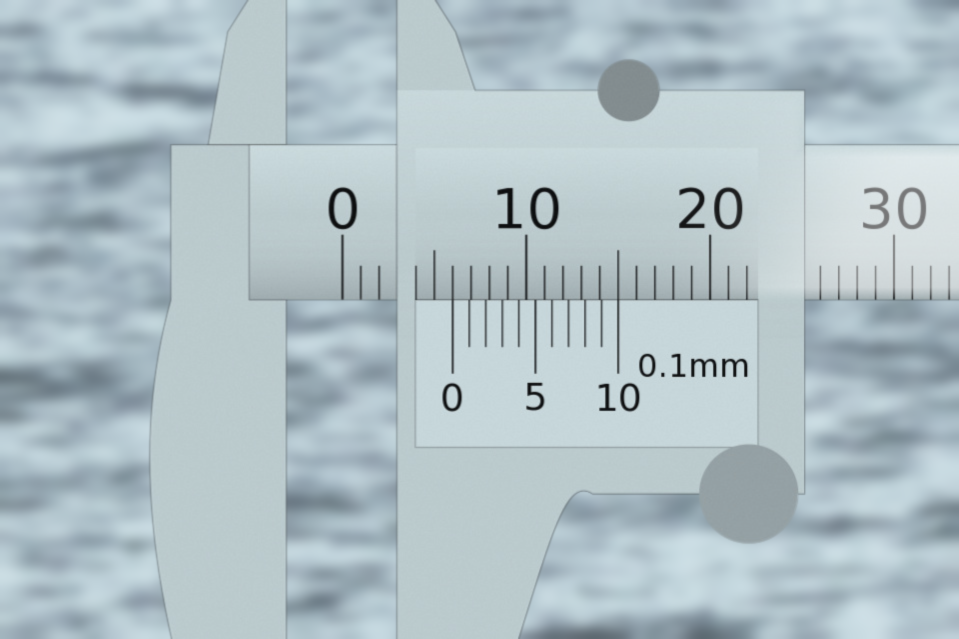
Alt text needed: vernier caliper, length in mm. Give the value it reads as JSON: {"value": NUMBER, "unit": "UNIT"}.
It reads {"value": 6.0, "unit": "mm"}
